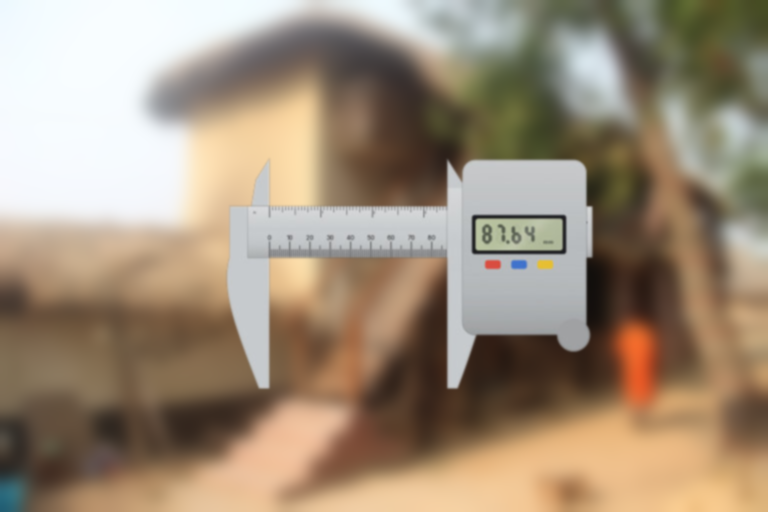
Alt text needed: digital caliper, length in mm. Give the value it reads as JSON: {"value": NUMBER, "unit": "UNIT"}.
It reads {"value": 87.64, "unit": "mm"}
